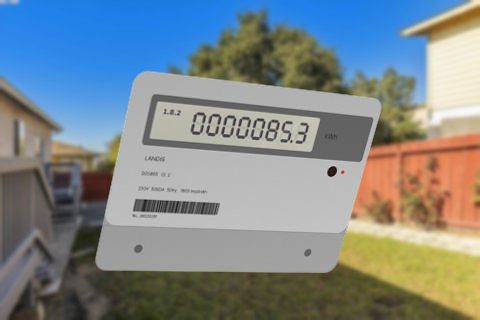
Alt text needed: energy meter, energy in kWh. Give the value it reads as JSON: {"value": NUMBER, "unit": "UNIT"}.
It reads {"value": 85.3, "unit": "kWh"}
